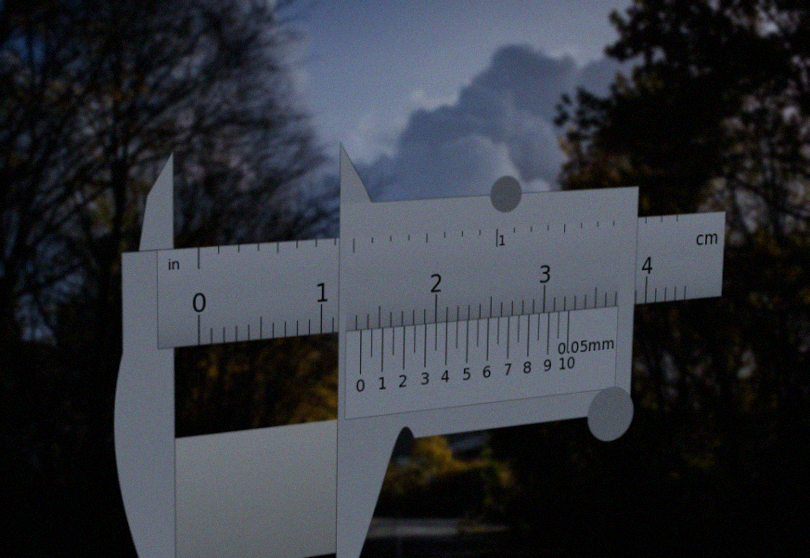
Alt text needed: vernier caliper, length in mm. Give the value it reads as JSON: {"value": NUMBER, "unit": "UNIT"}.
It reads {"value": 13.4, "unit": "mm"}
